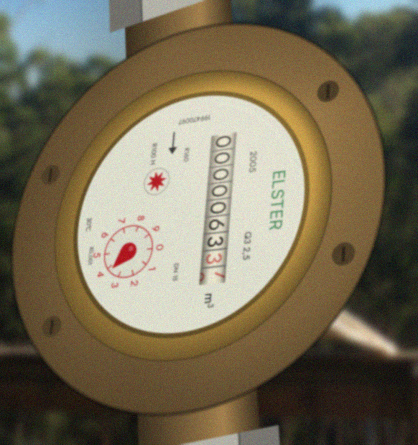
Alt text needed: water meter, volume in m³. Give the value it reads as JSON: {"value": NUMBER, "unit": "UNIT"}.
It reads {"value": 63.373, "unit": "m³"}
